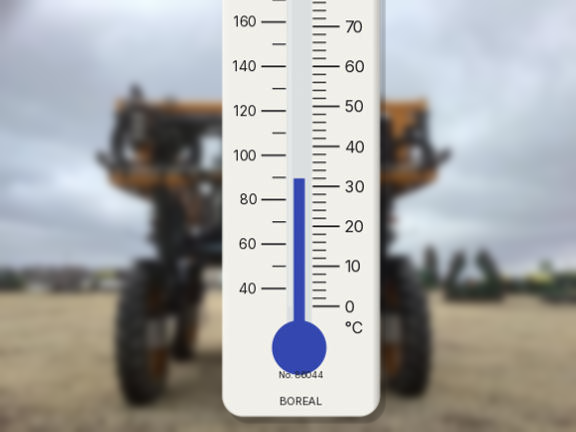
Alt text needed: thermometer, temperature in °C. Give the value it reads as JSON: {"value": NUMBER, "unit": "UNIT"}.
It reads {"value": 32, "unit": "°C"}
